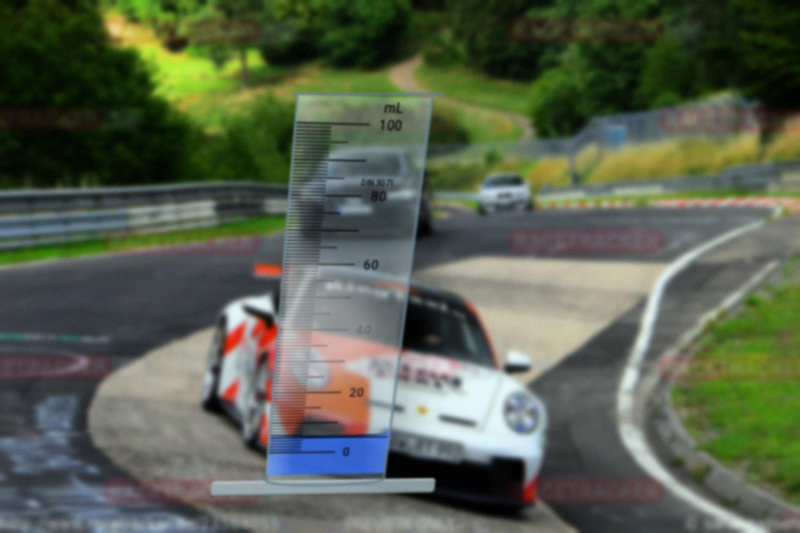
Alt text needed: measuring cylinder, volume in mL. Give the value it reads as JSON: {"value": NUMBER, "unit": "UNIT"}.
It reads {"value": 5, "unit": "mL"}
